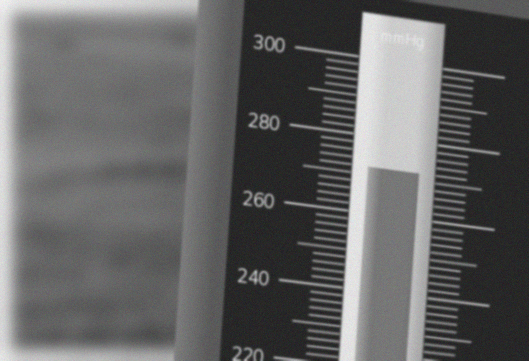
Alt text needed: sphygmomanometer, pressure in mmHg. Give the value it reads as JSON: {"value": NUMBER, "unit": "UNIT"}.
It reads {"value": 272, "unit": "mmHg"}
